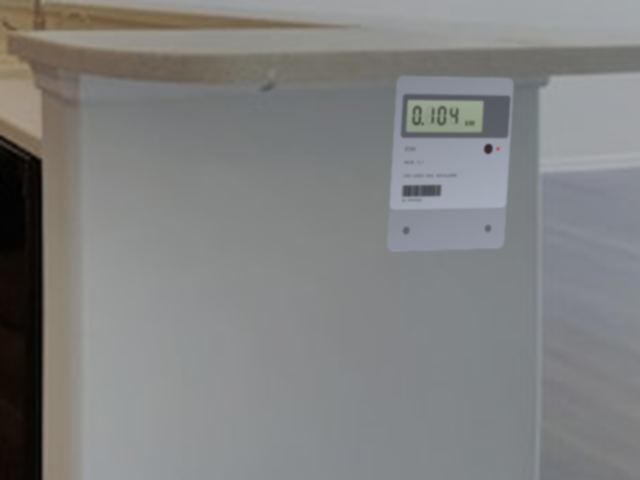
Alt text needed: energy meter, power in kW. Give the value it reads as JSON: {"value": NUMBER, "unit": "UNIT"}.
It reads {"value": 0.104, "unit": "kW"}
